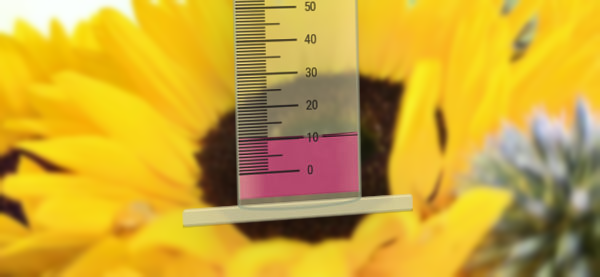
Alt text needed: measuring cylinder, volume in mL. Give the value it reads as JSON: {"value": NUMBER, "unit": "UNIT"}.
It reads {"value": 10, "unit": "mL"}
